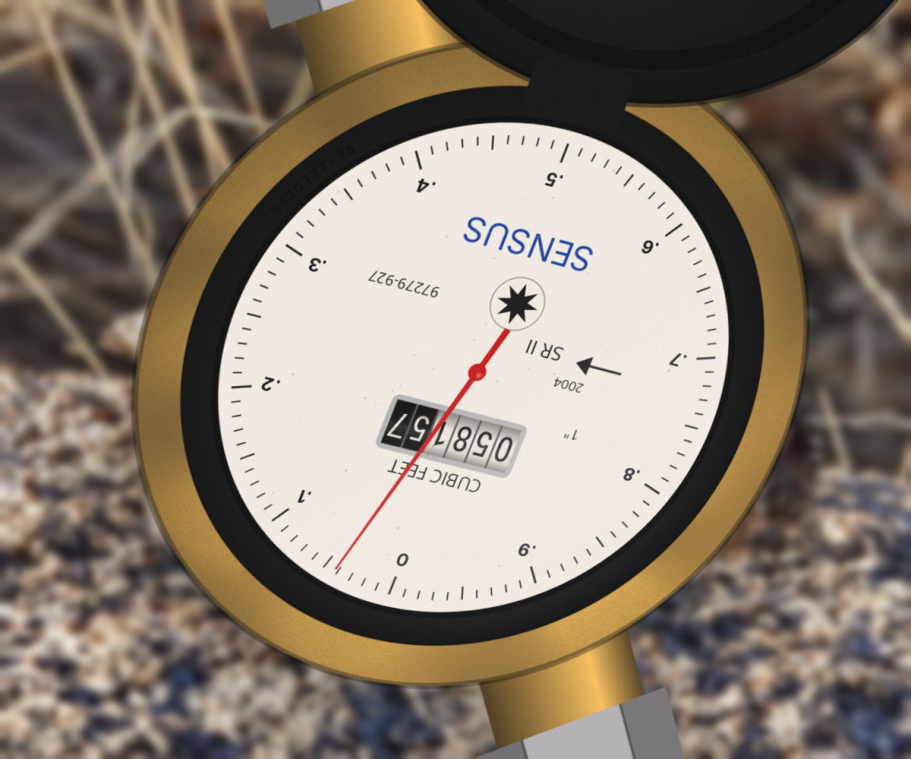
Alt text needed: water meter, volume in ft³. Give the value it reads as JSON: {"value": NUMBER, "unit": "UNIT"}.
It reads {"value": 58157.04, "unit": "ft³"}
